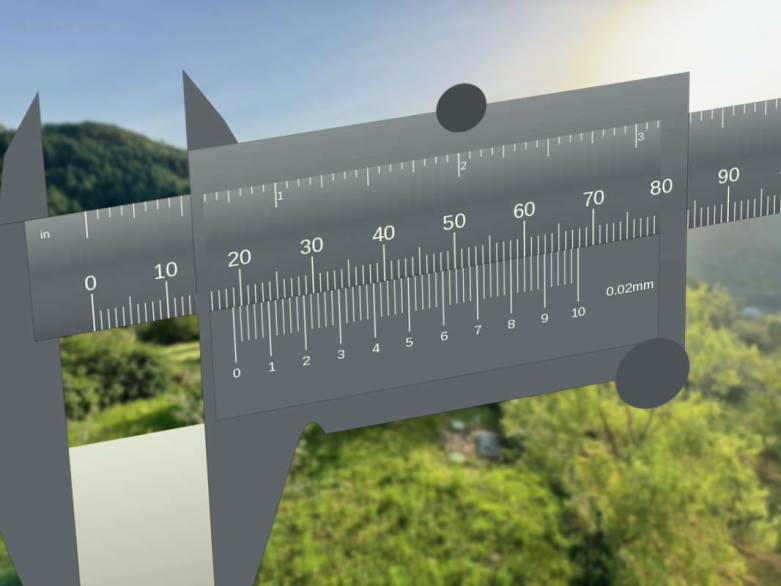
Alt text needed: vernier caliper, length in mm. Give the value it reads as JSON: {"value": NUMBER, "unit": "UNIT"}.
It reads {"value": 18.8, "unit": "mm"}
